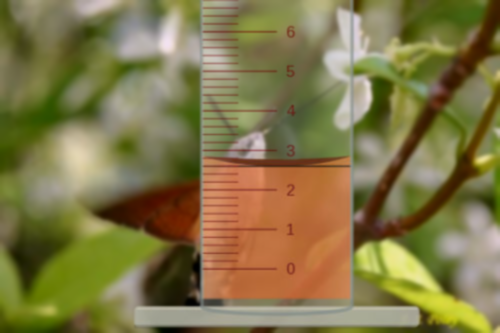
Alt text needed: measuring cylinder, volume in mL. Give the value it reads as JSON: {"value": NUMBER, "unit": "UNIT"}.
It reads {"value": 2.6, "unit": "mL"}
